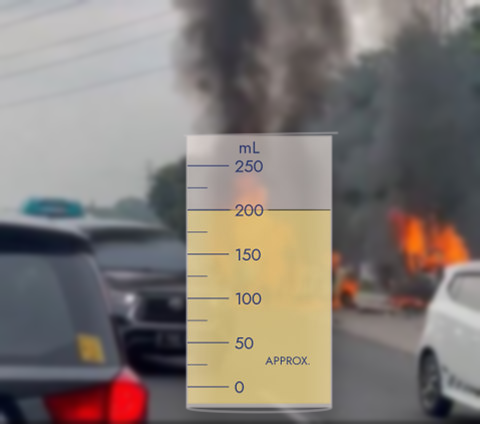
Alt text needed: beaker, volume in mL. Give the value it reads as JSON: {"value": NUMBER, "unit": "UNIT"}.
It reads {"value": 200, "unit": "mL"}
